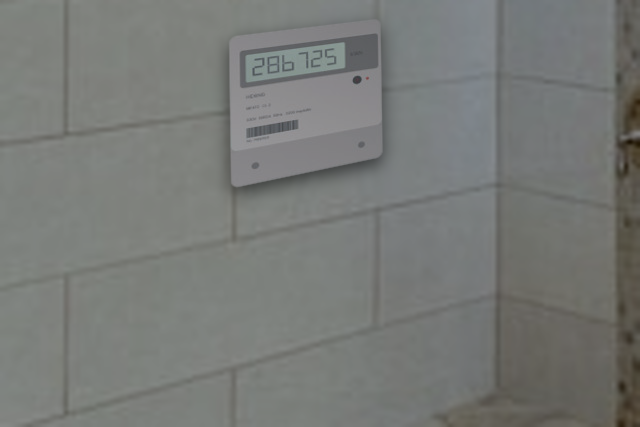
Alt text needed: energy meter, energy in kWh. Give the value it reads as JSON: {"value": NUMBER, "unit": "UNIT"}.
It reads {"value": 286725, "unit": "kWh"}
